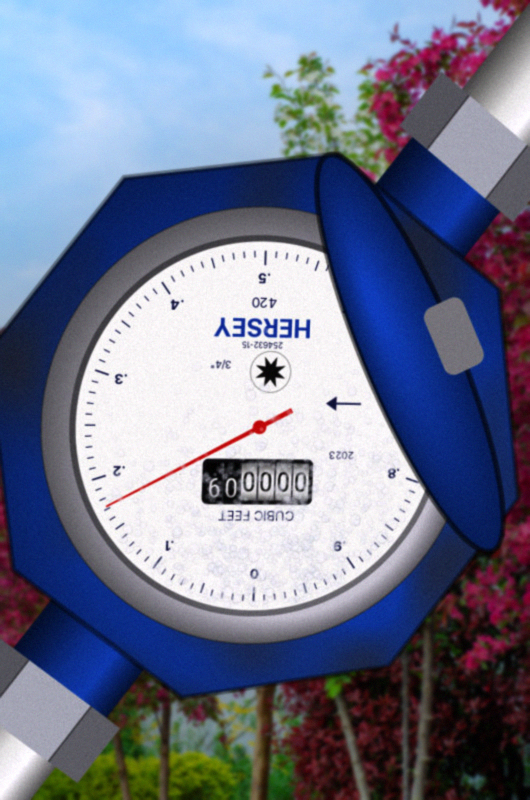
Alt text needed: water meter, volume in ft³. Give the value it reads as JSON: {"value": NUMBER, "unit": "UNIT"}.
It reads {"value": 9.17, "unit": "ft³"}
